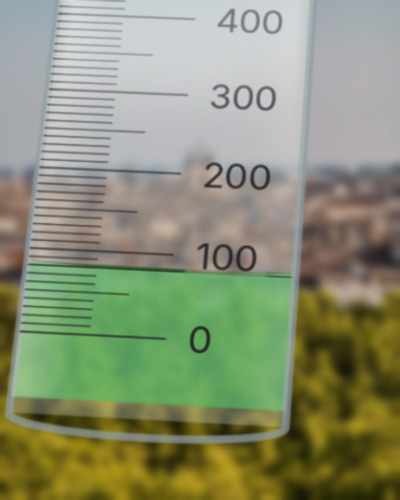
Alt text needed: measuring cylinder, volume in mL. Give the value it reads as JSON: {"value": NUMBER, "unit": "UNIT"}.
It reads {"value": 80, "unit": "mL"}
